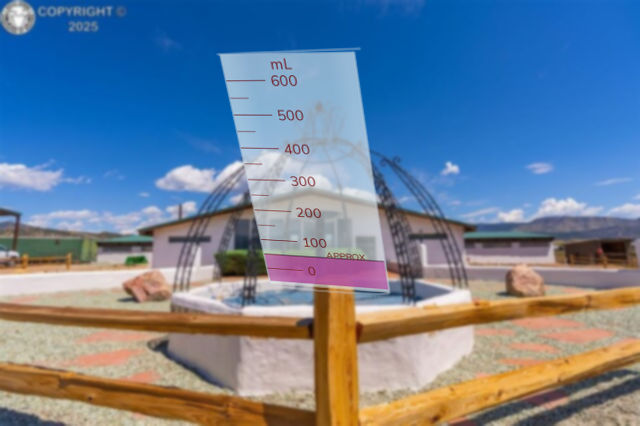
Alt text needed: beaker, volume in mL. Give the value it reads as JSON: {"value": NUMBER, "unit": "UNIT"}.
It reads {"value": 50, "unit": "mL"}
